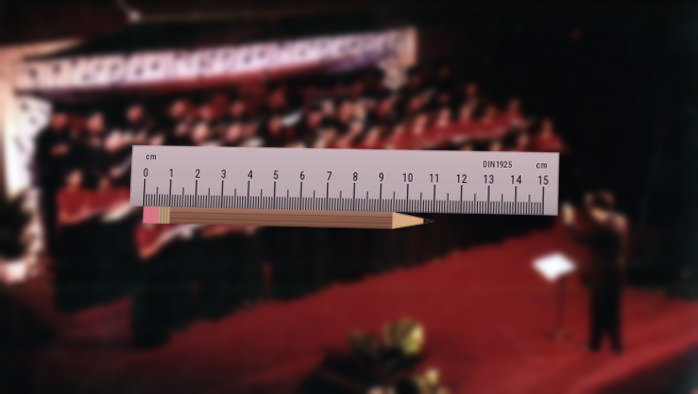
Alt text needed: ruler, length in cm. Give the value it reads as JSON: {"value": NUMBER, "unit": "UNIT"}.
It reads {"value": 11, "unit": "cm"}
